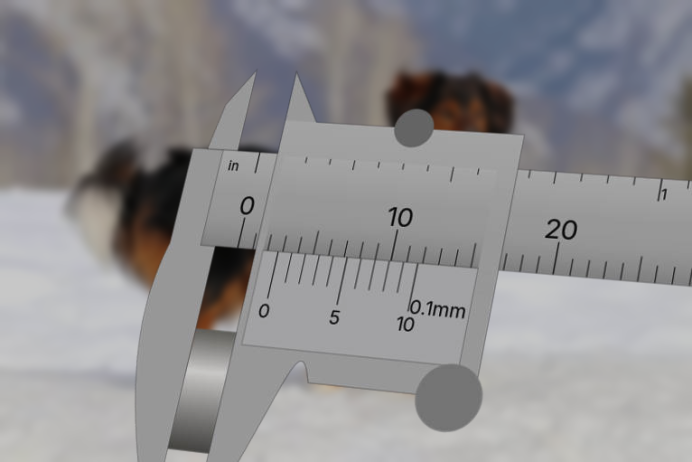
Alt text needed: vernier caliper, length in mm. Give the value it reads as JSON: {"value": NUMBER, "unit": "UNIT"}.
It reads {"value": 2.7, "unit": "mm"}
